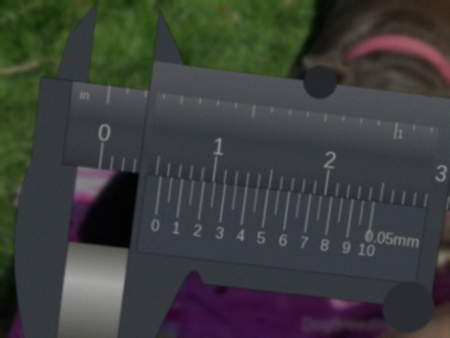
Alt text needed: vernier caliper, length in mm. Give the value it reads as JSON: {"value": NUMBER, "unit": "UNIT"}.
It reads {"value": 5.4, "unit": "mm"}
